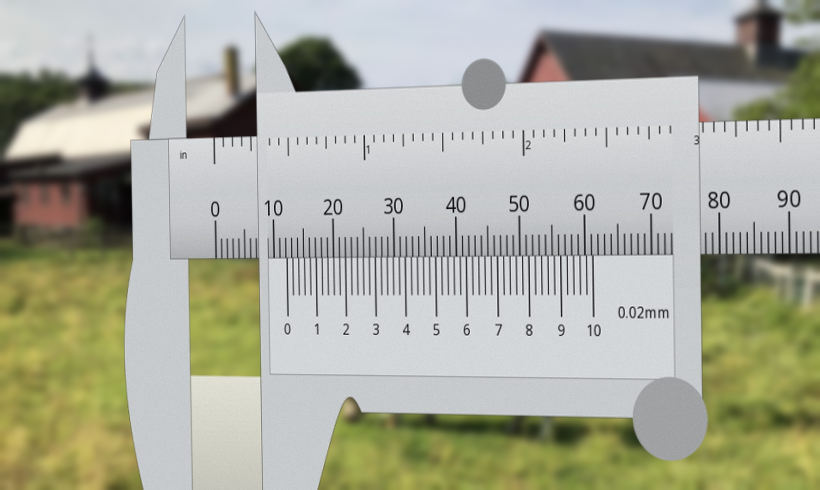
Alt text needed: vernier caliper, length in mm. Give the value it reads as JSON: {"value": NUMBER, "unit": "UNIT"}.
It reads {"value": 12.2, "unit": "mm"}
